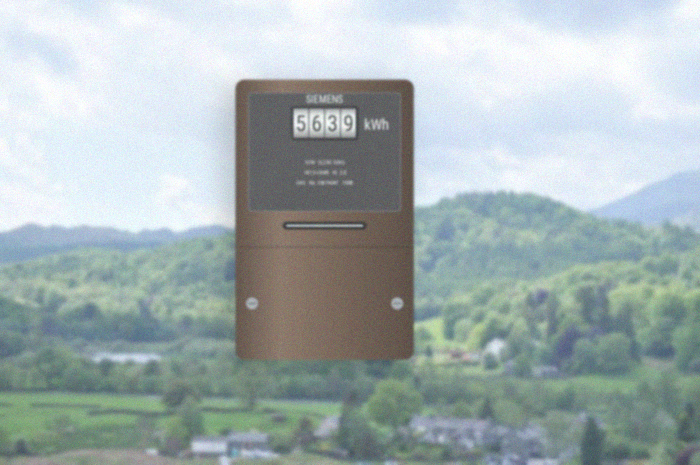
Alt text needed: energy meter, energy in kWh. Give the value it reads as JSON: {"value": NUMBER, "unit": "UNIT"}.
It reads {"value": 5639, "unit": "kWh"}
